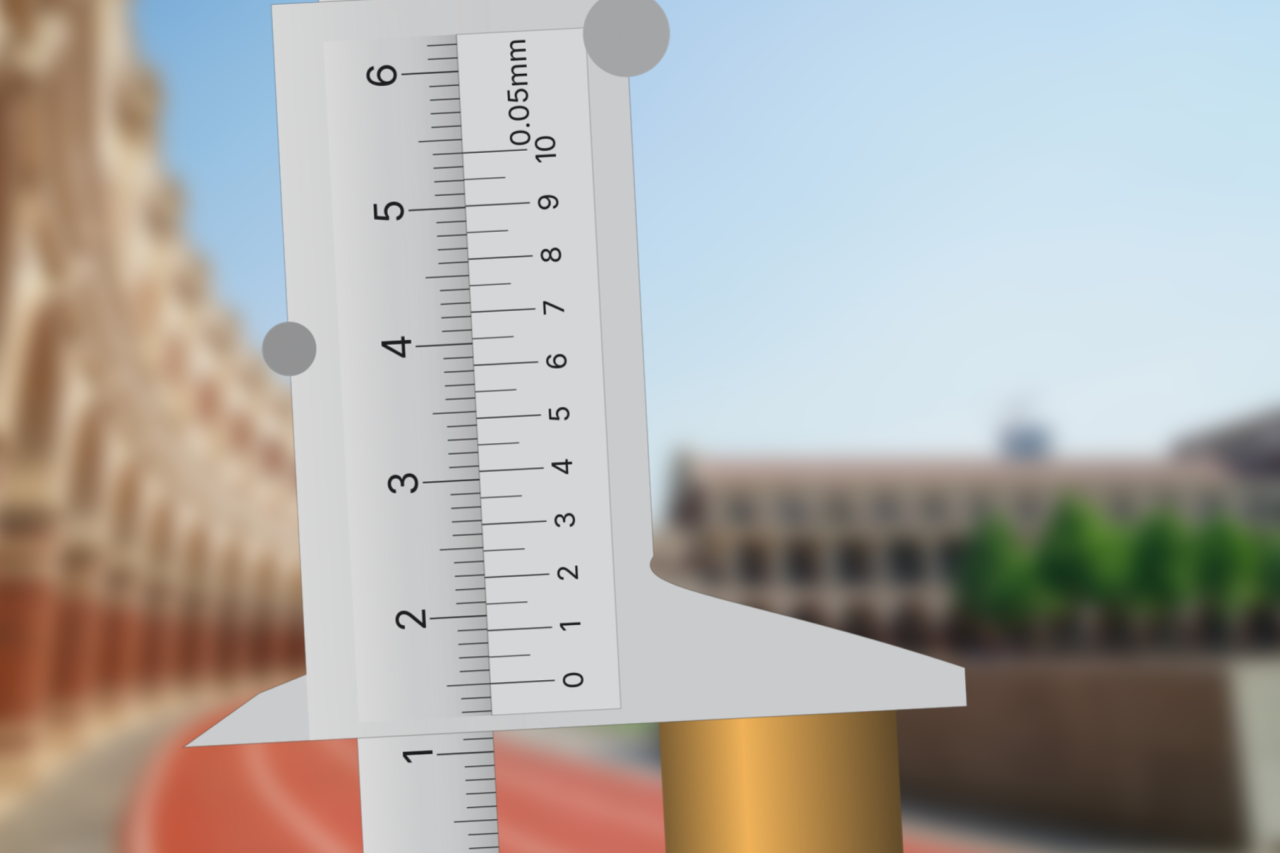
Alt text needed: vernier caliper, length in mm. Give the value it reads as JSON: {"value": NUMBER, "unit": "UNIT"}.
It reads {"value": 15.0, "unit": "mm"}
